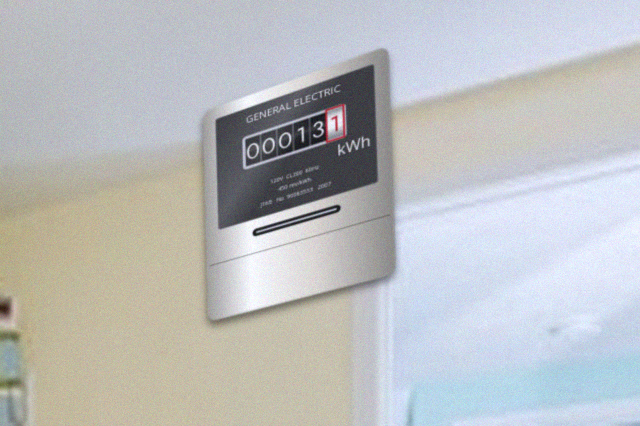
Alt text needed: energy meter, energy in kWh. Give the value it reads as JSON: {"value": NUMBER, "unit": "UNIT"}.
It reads {"value": 13.1, "unit": "kWh"}
